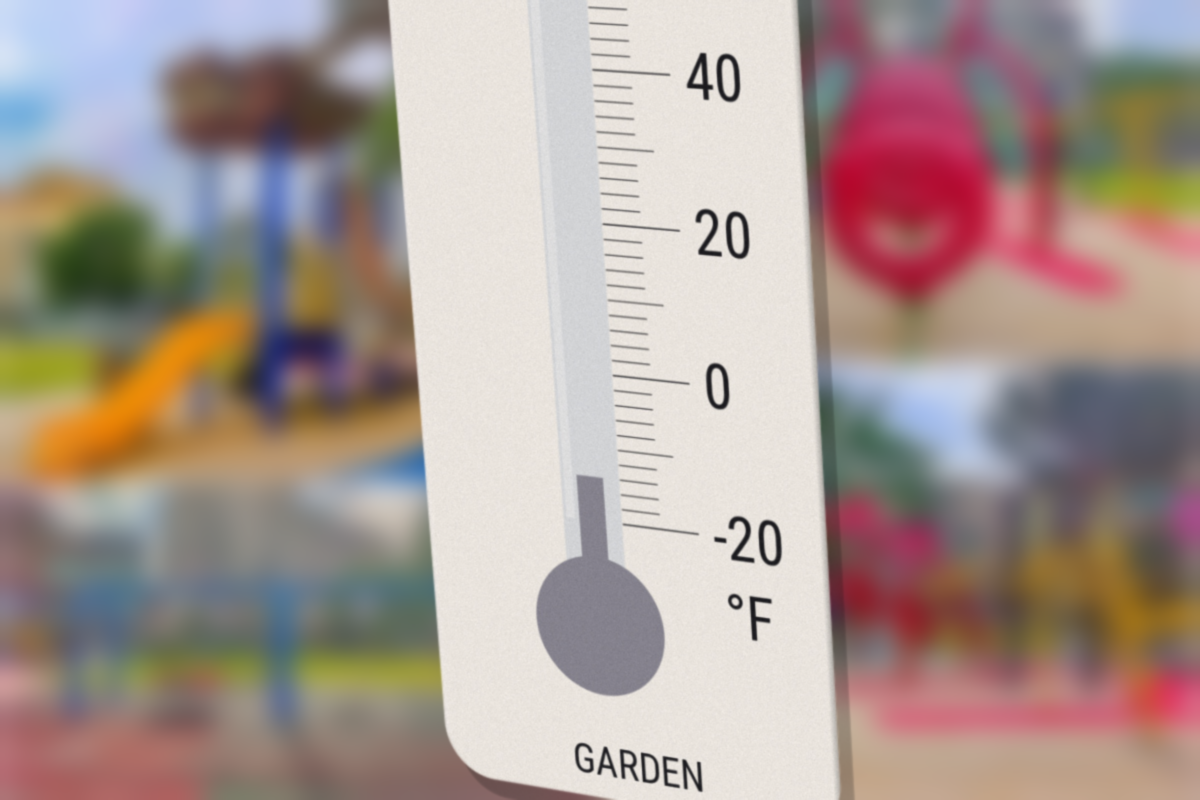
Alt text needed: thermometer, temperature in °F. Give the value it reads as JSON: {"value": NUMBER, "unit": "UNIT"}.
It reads {"value": -14, "unit": "°F"}
